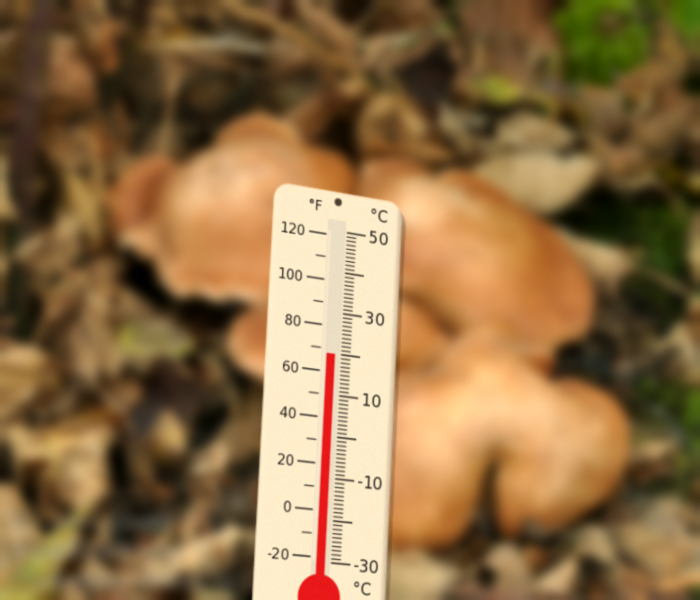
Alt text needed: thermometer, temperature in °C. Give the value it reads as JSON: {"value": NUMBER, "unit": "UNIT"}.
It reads {"value": 20, "unit": "°C"}
